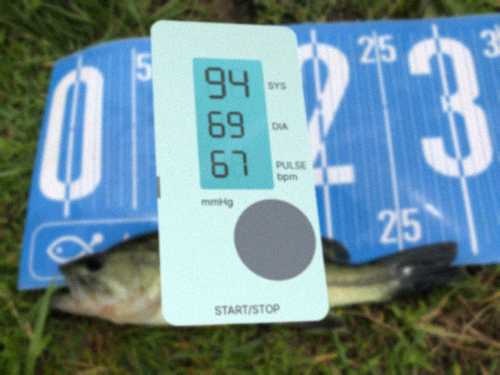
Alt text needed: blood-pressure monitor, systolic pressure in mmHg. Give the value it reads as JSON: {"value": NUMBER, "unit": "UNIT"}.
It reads {"value": 94, "unit": "mmHg"}
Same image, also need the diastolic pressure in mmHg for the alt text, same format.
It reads {"value": 69, "unit": "mmHg"}
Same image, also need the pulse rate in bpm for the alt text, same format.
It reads {"value": 67, "unit": "bpm"}
